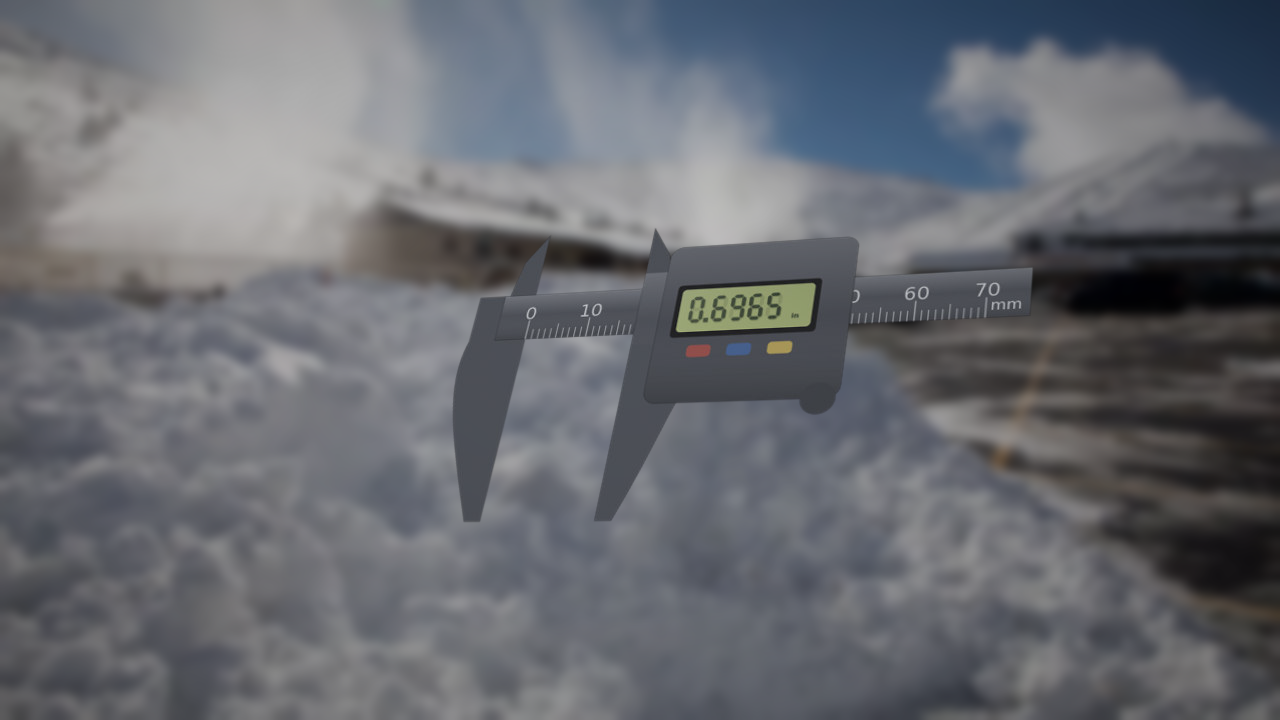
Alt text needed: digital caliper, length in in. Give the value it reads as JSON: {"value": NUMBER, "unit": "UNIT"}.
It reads {"value": 0.6965, "unit": "in"}
